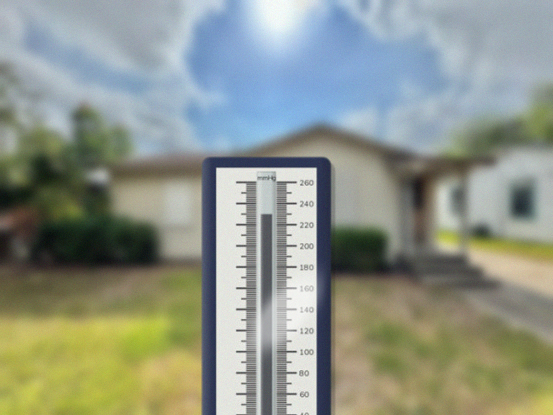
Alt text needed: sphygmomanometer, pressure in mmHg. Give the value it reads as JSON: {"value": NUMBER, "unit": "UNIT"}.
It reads {"value": 230, "unit": "mmHg"}
